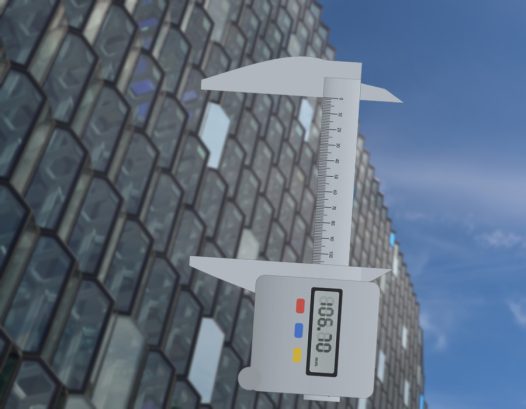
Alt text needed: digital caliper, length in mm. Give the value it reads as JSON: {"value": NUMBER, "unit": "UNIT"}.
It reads {"value": 106.70, "unit": "mm"}
